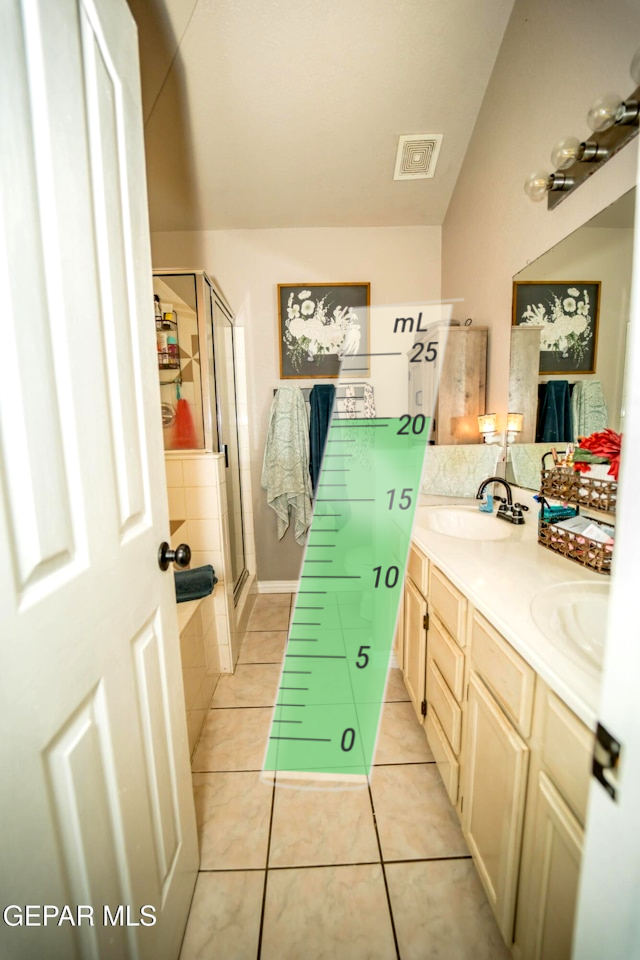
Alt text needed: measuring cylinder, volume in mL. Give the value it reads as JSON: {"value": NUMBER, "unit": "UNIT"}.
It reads {"value": 20.5, "unit": "mL"}
